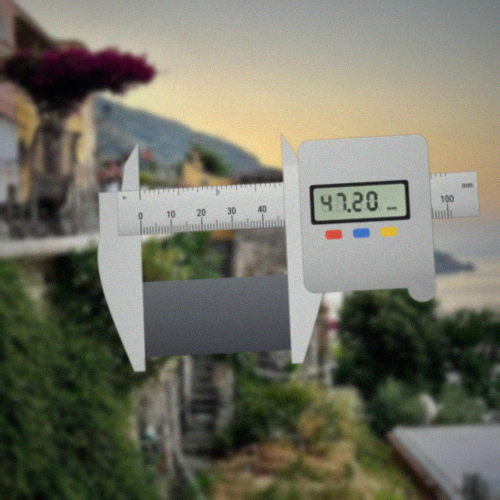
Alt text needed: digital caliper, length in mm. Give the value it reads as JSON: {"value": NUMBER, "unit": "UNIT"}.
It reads {"value": 47.20, "unit": "mm"}
